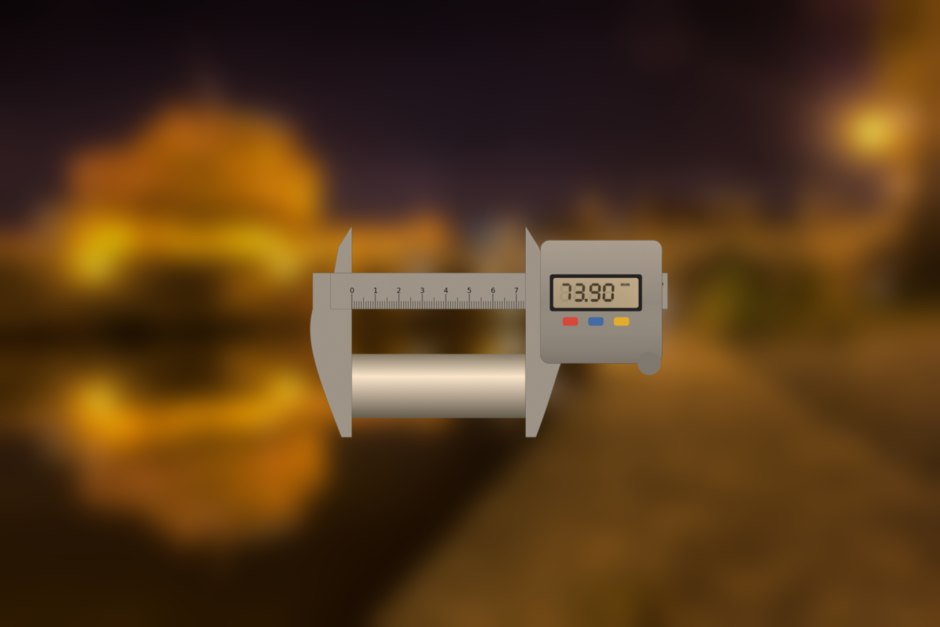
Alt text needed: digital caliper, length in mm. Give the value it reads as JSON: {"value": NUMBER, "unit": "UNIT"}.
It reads {"value": 73.90, "unit": "mm"}
